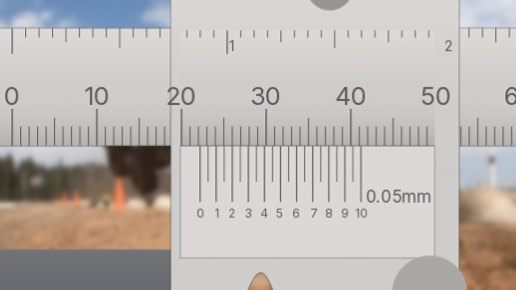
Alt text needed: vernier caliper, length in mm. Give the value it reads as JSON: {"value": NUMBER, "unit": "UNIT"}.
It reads {"value": 22.2, "unit": "mm"}
